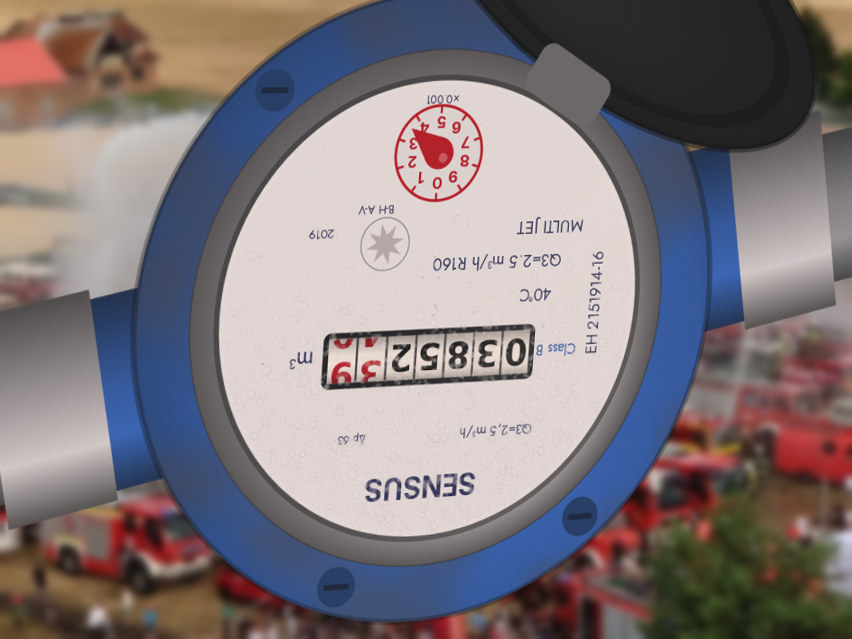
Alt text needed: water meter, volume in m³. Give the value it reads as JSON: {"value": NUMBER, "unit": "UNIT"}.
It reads {"value": 3852.393, "unit": "m³"}
